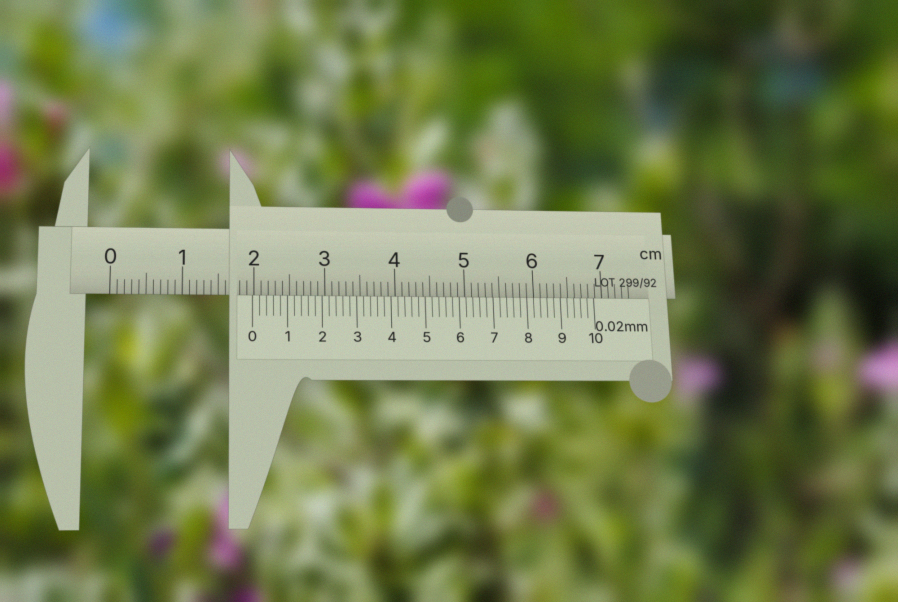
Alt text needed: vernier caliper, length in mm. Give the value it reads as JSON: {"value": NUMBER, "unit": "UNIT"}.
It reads {"value": 19.8, "unit": "mm"}
